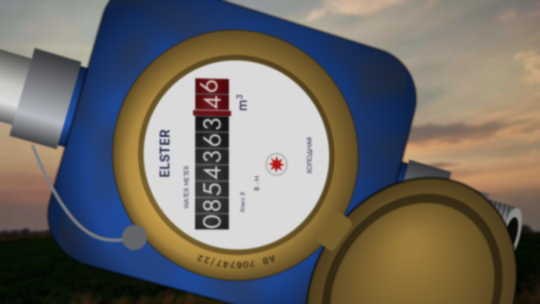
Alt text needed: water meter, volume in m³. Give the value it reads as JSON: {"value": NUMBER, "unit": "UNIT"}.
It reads {"value": 854363.46, "unit": "m³"}
